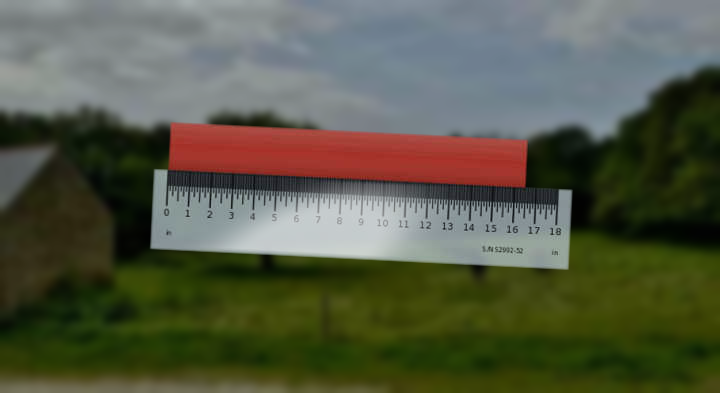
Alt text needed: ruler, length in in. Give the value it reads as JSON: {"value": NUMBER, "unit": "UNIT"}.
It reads {"value": 16.5, "unit": "in"}
